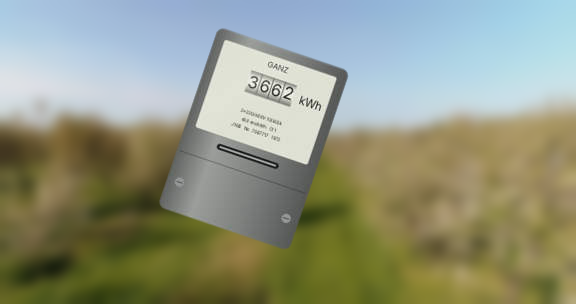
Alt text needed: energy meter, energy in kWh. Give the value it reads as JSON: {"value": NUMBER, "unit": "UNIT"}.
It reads {"value": 3662, "unit": "kWh"}
